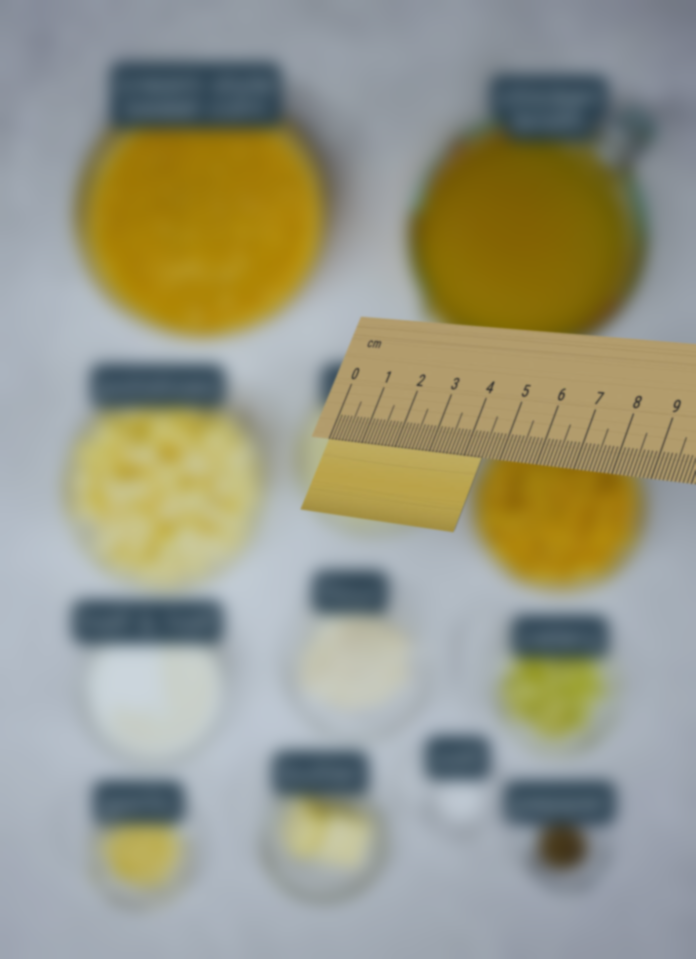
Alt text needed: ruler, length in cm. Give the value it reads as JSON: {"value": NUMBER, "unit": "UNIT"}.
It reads {"value": 4.5, "unit": "cm"}
